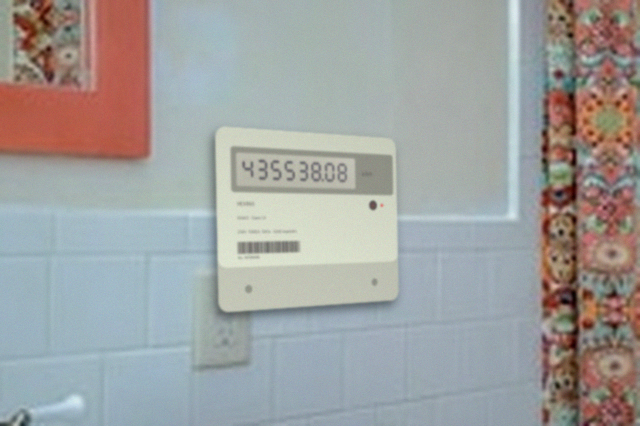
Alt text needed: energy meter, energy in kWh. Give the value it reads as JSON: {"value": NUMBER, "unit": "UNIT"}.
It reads {"value": 435538.08, "unit": "kWh"}
